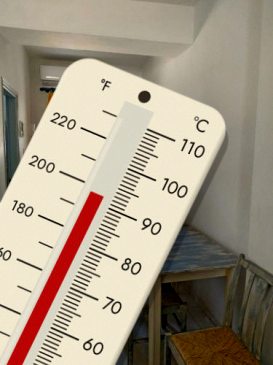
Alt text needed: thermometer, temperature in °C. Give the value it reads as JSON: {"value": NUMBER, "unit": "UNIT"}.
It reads {"value": 92, "unit": "°C"}
